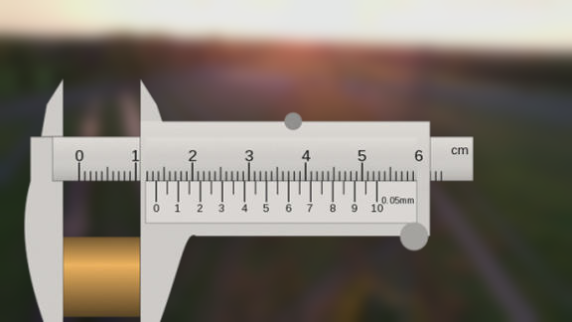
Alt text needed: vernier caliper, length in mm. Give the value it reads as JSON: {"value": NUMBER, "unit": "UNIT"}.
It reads {"value": 13.6, "unit": "mm"}
